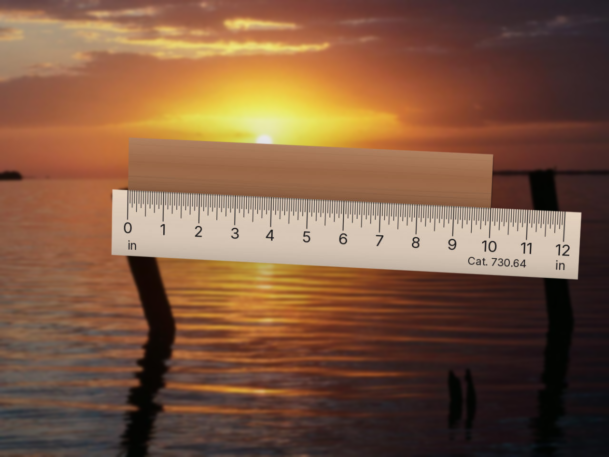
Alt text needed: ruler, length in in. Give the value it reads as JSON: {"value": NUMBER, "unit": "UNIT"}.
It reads {"value": 10, "unit": "in"}
